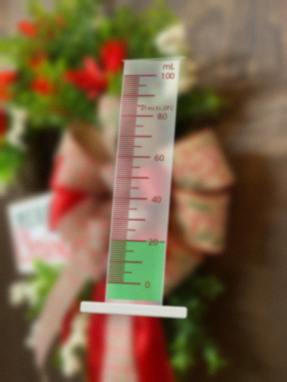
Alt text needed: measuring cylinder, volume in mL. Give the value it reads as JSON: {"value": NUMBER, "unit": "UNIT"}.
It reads {"value": 20, "unit": "mL"}
